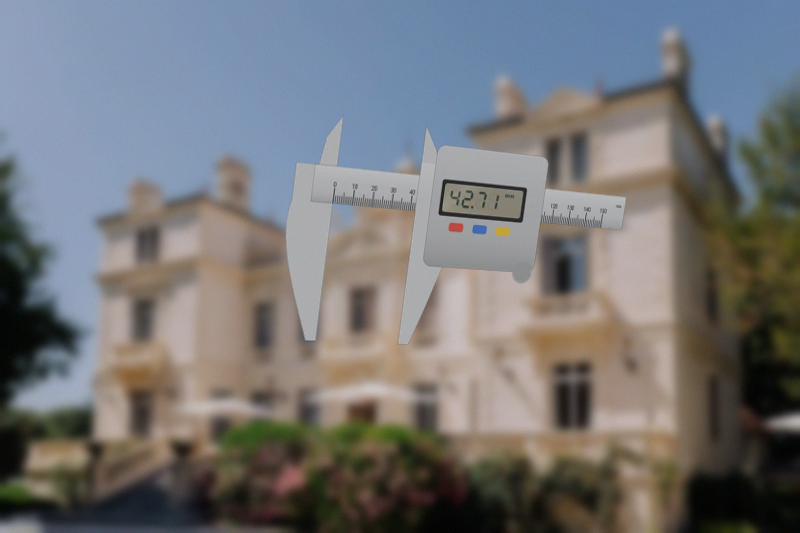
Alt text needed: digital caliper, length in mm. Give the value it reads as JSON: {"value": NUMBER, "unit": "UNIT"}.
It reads {"value": 42.71, "unit": "mm"}
